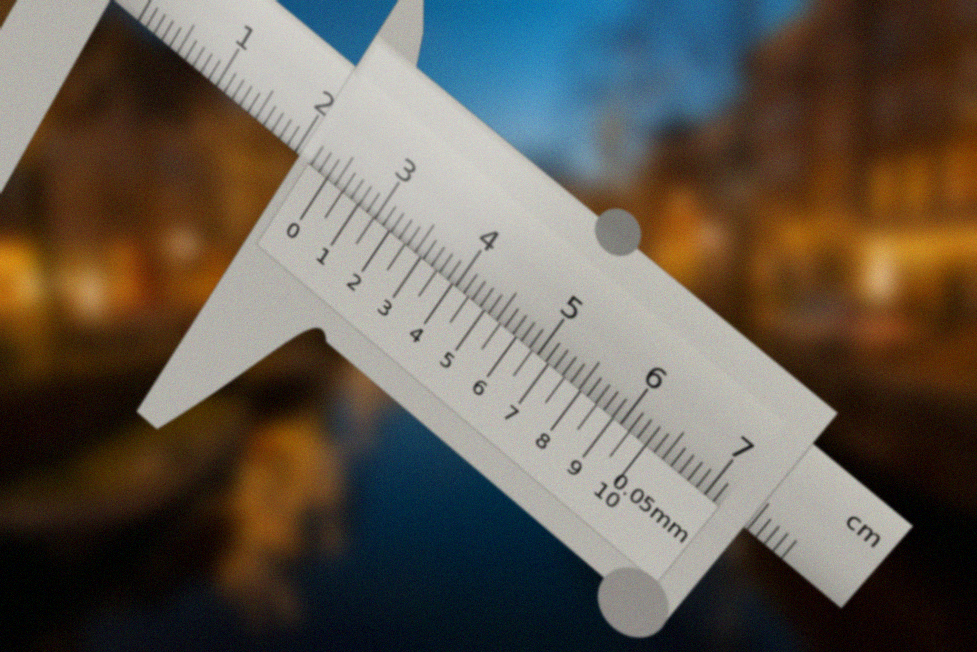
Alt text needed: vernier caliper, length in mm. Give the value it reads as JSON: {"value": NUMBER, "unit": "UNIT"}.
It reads {"value": 24.0, "unit": "mm"}
